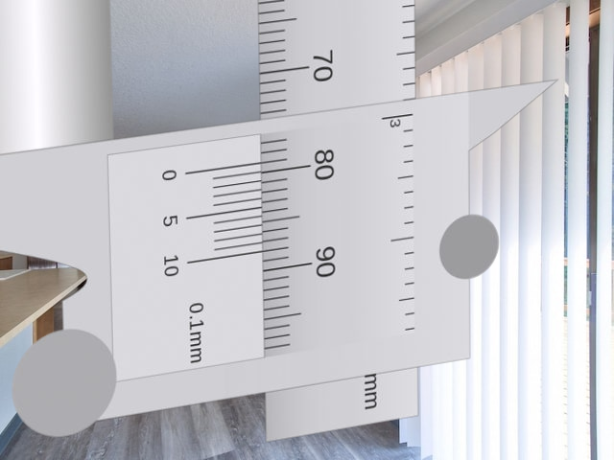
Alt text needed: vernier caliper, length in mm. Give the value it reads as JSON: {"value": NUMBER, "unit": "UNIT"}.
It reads {"value": 79.0, "unit": "mm"}
